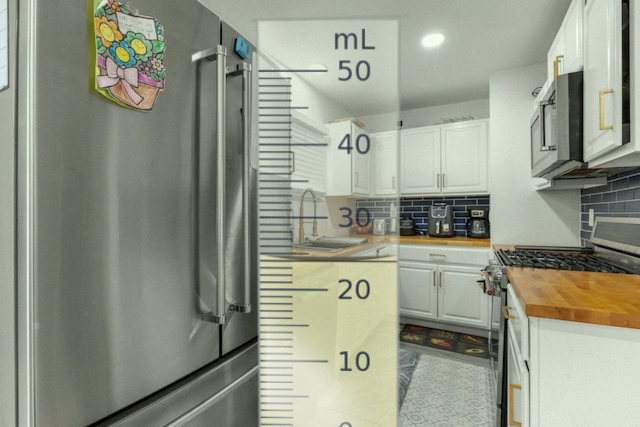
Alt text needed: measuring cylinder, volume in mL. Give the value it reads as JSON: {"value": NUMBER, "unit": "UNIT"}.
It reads {"value": 24, "unit": "mL"}
